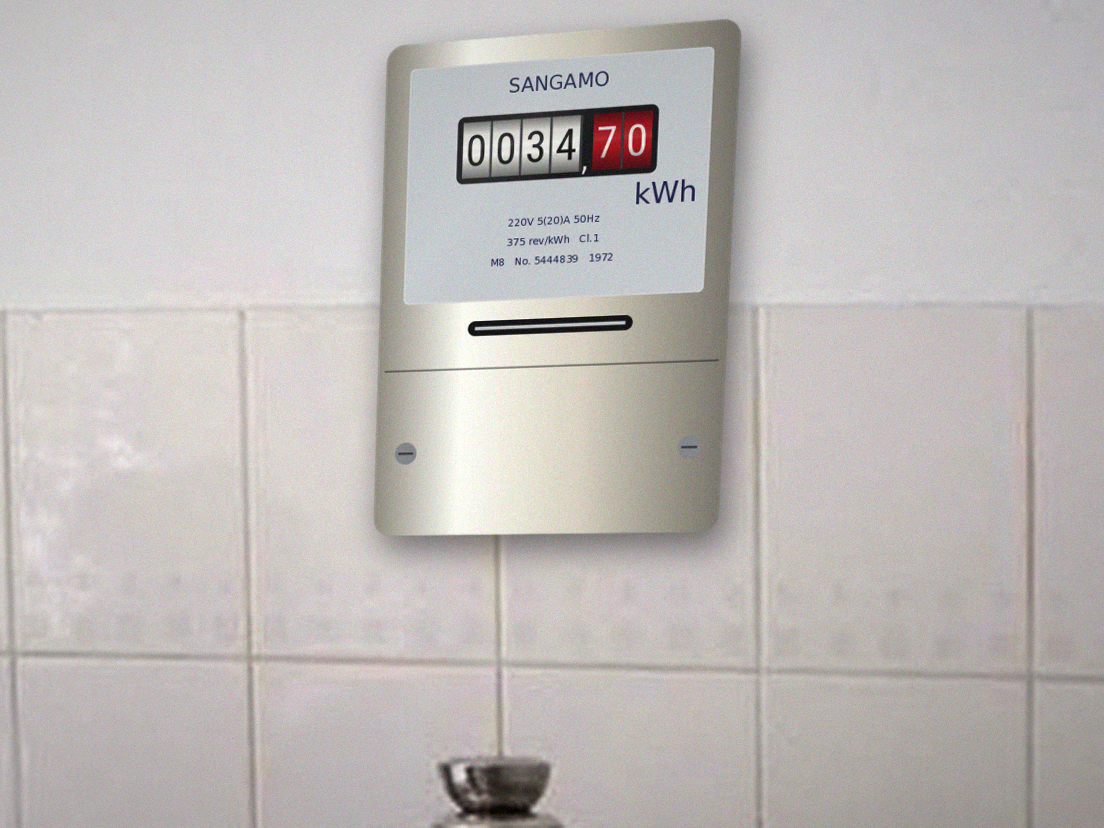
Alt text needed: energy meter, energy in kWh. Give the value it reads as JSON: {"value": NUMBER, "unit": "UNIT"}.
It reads {"value": 34.70, "unit": "kWh"}
